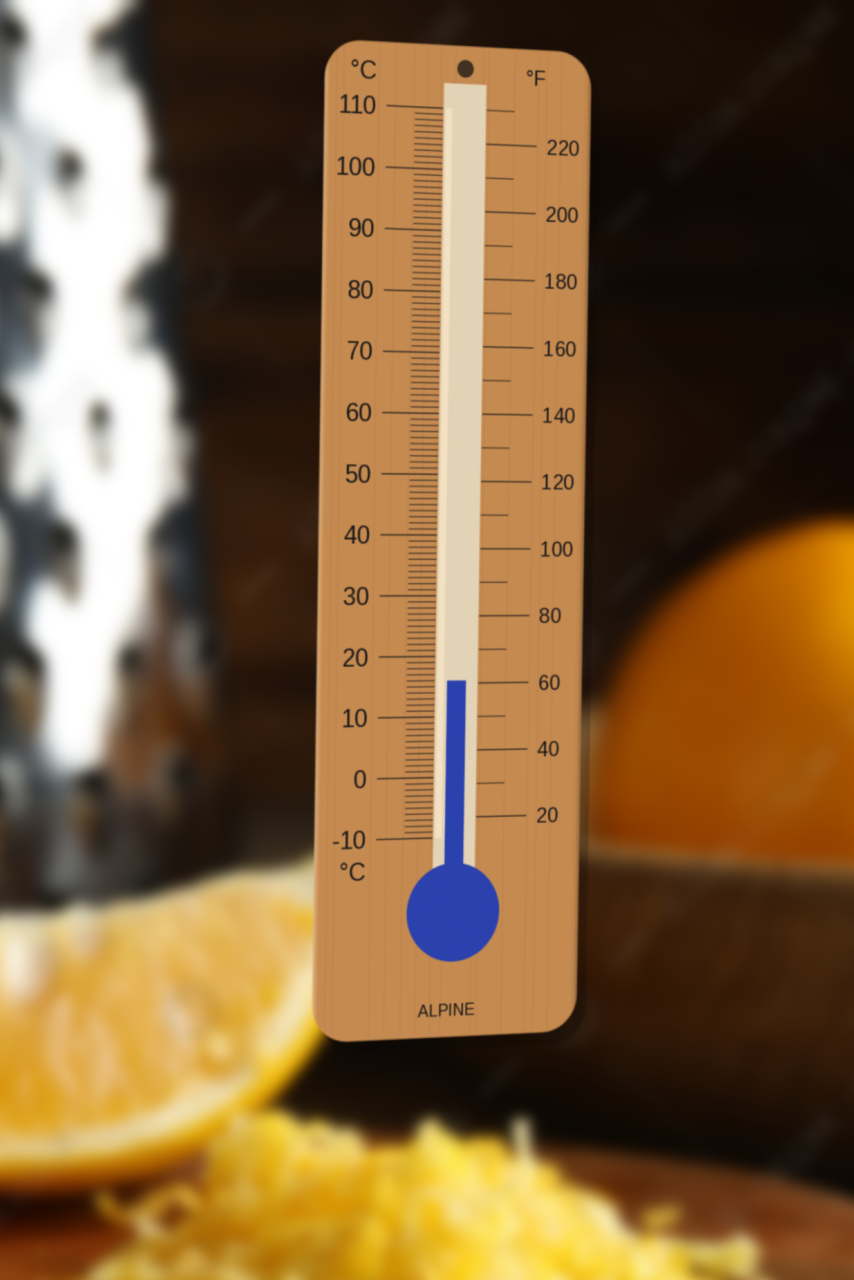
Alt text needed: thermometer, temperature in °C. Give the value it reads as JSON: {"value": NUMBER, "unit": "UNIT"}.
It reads {"value": 16, "unit": "°C"}
